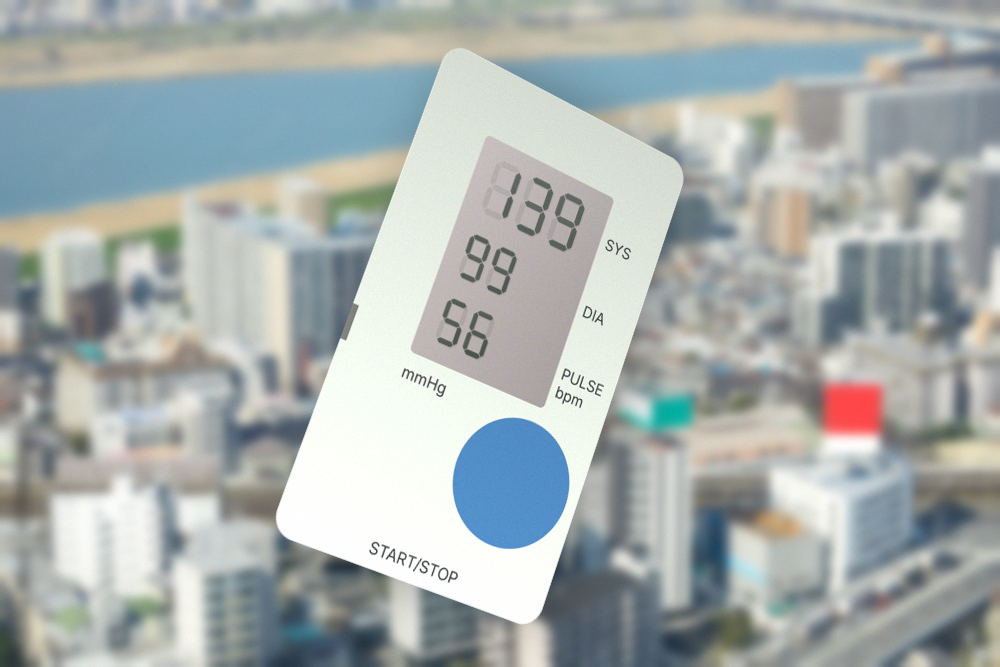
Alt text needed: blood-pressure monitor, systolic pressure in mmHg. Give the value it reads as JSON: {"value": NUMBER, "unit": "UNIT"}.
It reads {"value": 139, "unit": "mmHg"}
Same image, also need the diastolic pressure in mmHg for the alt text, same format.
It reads {"value": 99, "unit": "mmHg"}
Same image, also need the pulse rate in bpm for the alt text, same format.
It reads {"value": 56, "unit": "bpm"}
